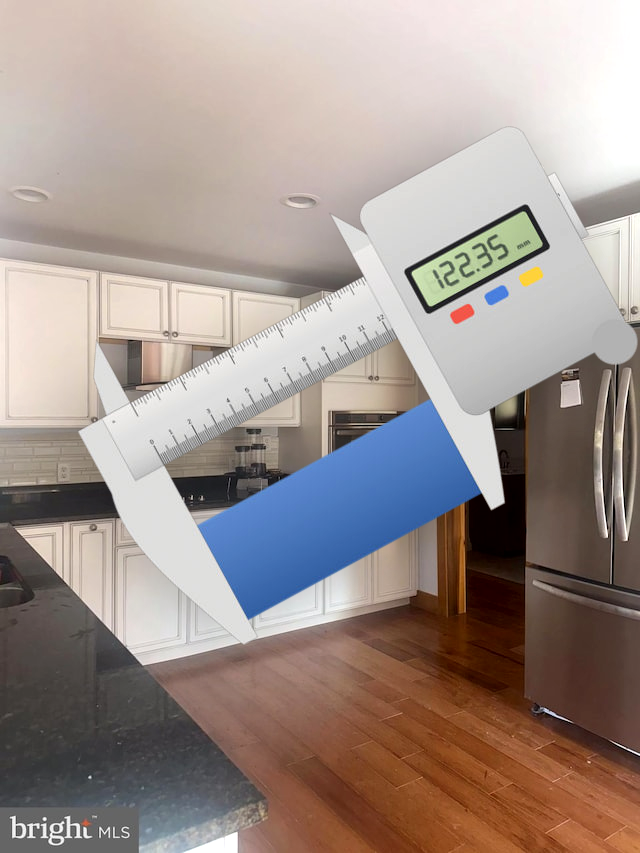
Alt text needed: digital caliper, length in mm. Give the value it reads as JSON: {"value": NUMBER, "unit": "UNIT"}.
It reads {"value": 122.35, "unit": "mm"}
